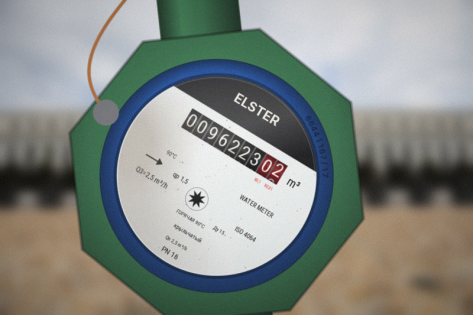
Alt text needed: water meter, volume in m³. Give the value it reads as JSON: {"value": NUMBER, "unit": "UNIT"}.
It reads {"value": 96223.02, "unit": "m³"}
